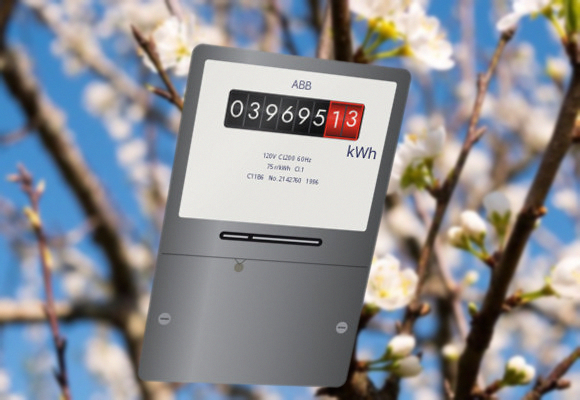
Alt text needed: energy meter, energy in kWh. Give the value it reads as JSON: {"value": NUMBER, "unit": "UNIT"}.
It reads {"value": 39695.13, "unit": "kWh"}
